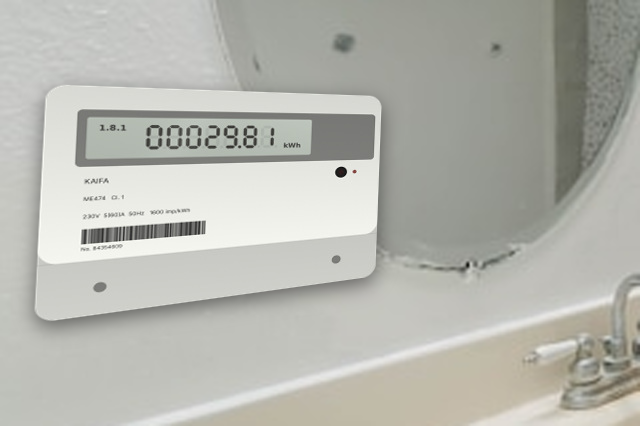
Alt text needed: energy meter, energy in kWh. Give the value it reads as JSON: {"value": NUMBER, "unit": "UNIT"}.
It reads {"value": 29.81, "unit": "kWh"}
